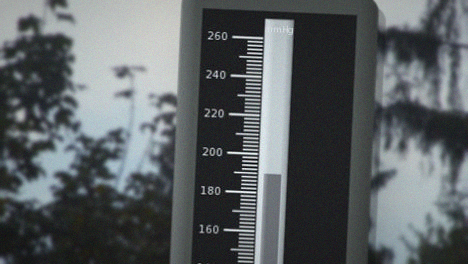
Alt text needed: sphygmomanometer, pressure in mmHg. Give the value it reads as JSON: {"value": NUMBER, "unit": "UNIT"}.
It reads {"value": 190, "unit": "mmHg"}
